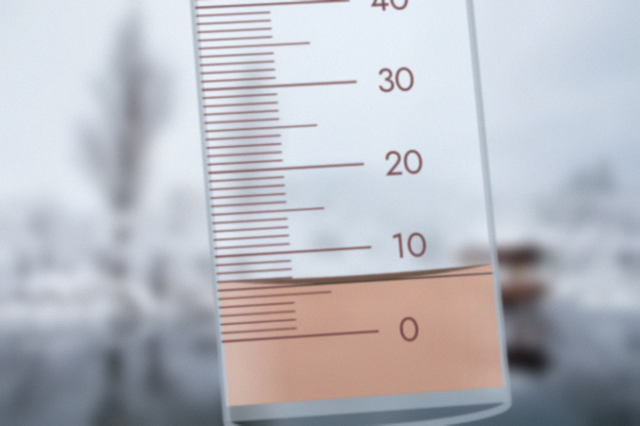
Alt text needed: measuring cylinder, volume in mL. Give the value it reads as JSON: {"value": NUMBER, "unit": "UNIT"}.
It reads {"value": 6, "unit": "mL"}
